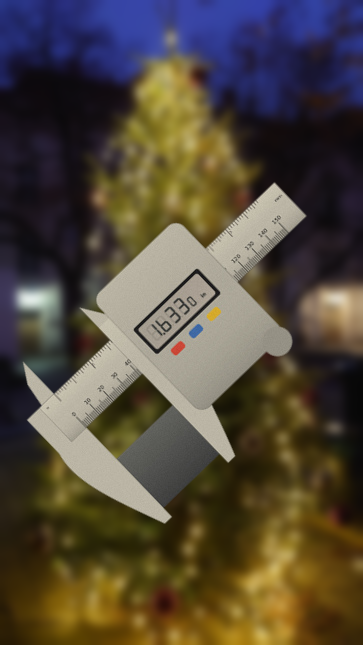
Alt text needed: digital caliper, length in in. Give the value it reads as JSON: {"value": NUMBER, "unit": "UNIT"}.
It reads {"value": 1.6330, "unit": "in"}
